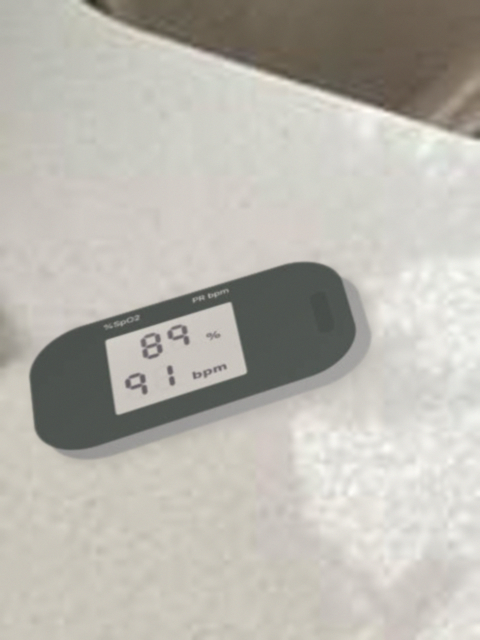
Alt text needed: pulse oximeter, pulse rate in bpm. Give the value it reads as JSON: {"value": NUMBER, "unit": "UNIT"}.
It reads {"value": 91, "unit": "bpm"}
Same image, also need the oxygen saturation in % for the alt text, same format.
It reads {"value": 89, "unit": "%"}
